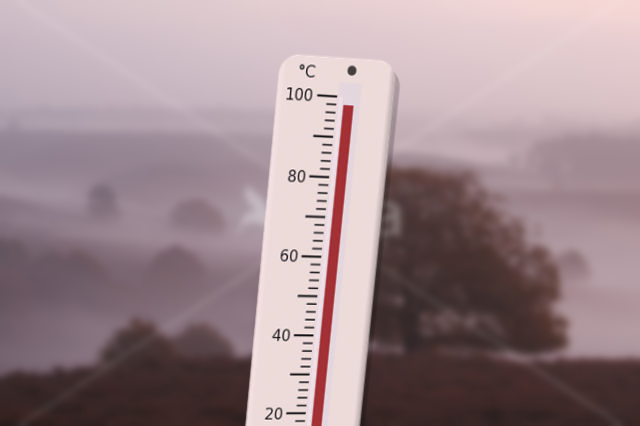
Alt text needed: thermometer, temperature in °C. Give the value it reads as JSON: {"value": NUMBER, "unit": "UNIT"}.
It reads {"value": 98, "unit": "°C"}
